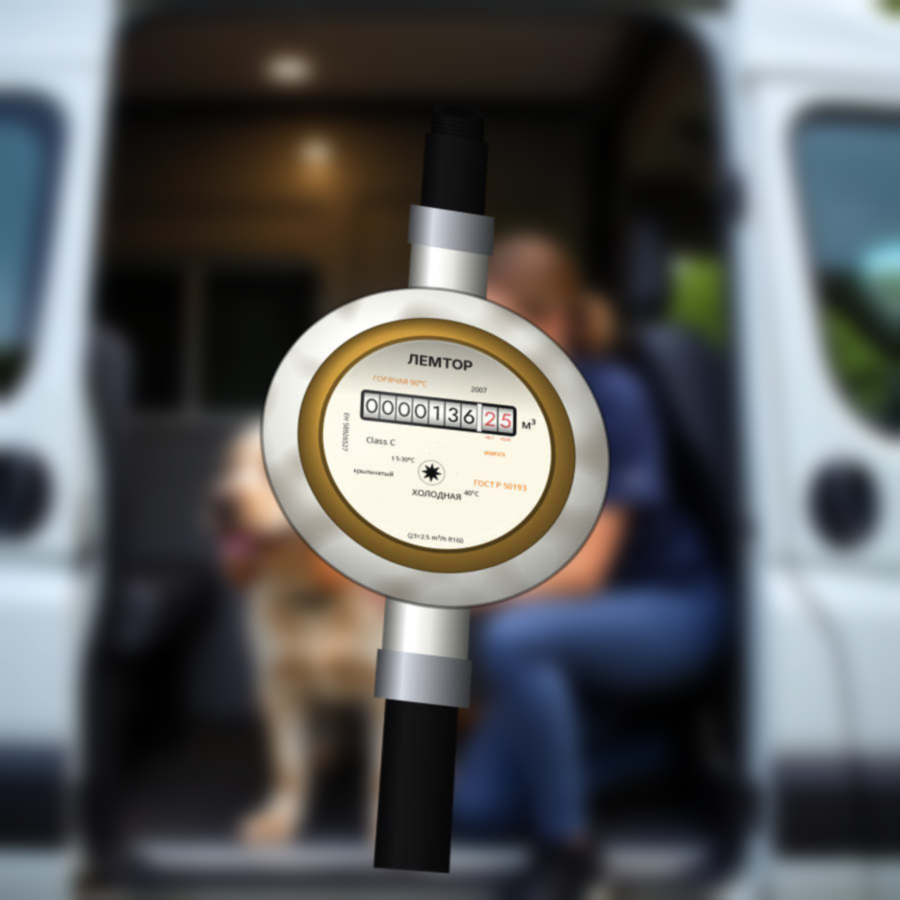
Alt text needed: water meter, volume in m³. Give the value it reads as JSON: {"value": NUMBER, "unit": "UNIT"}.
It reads {"value": 136.25, "unit": "m³"}
